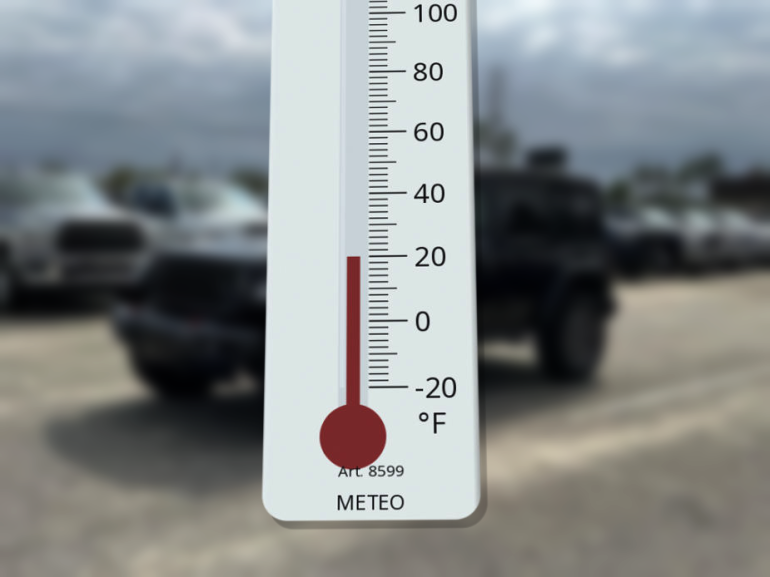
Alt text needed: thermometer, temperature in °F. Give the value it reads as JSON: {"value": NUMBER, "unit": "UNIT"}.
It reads {"value": 20, "unit": "°F"}
